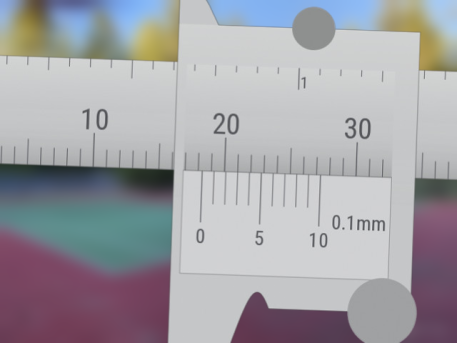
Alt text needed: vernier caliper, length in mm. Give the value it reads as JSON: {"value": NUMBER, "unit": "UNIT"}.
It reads {"value": 18.3, "unit": "mm"}
